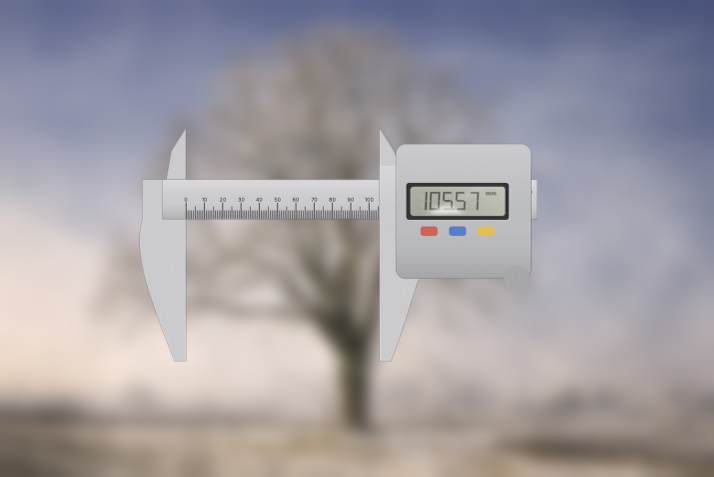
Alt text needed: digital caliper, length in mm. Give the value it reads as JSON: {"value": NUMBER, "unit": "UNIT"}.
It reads {"value": 105.57, "unit": "mm"}
